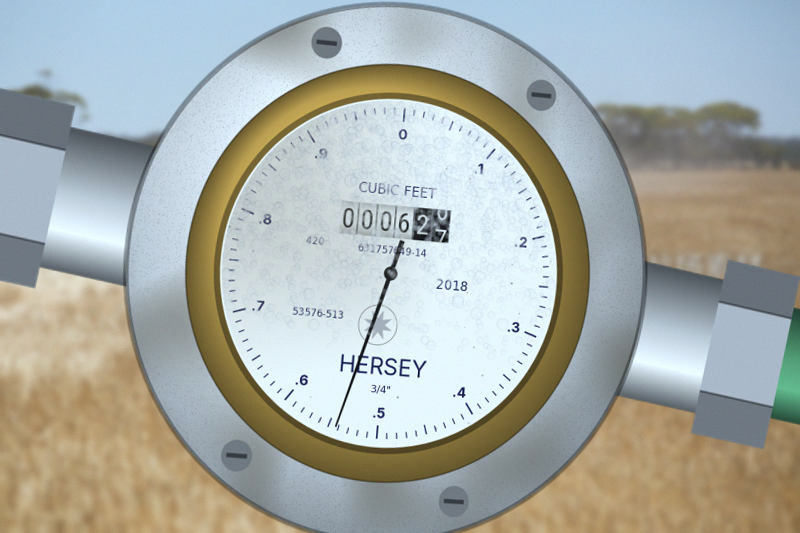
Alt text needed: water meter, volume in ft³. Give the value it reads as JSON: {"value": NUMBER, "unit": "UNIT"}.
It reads {"value": 626.54, "unit": "ft³"}
